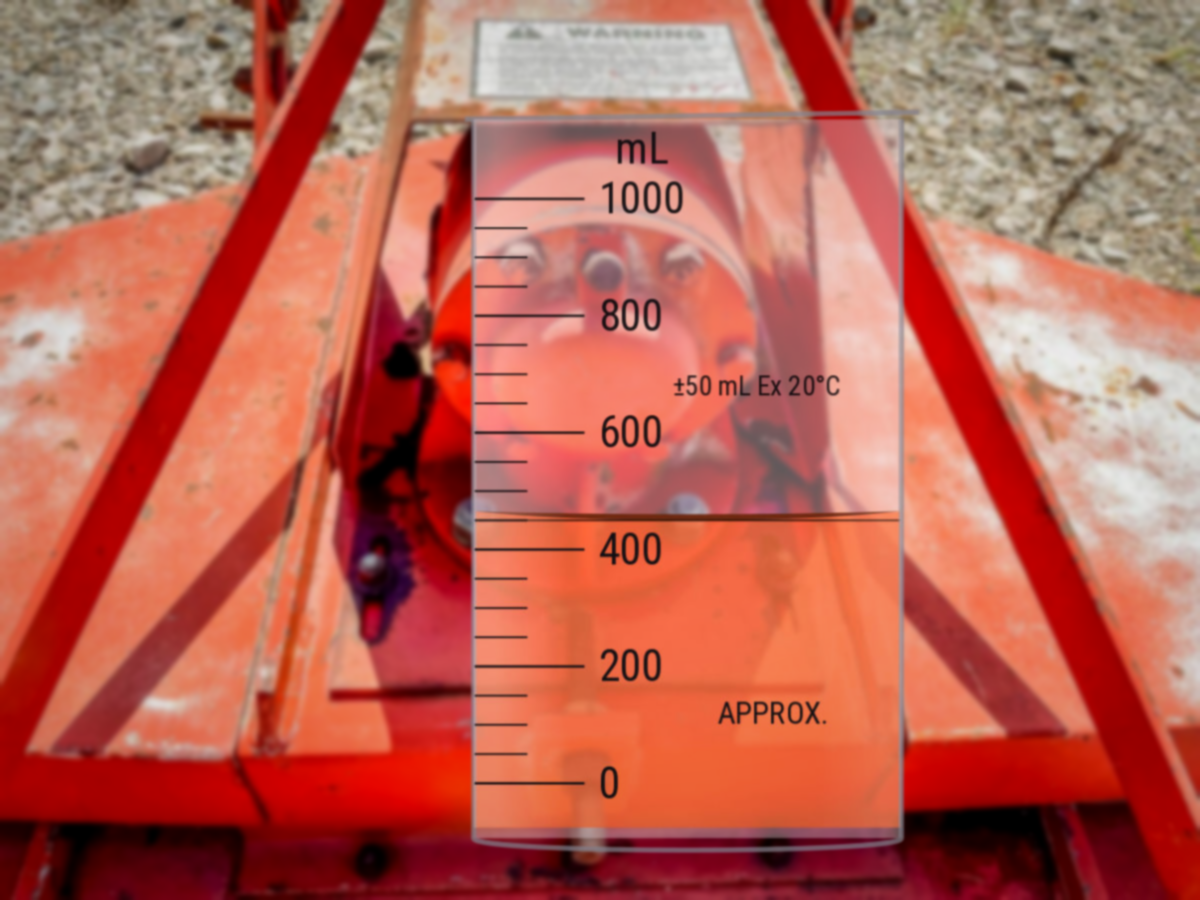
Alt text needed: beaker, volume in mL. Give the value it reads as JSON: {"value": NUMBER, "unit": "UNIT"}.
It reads {"value": 450, "unit": "mL"}
